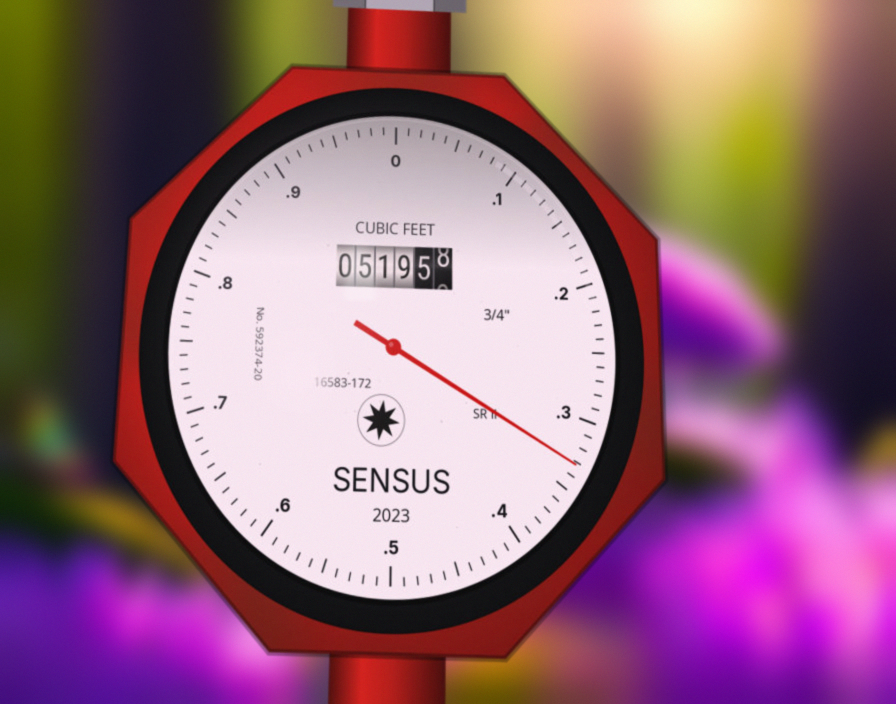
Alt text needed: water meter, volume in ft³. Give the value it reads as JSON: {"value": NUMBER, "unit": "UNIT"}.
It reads {"value": 51958.33, "unit": "ft³"}
